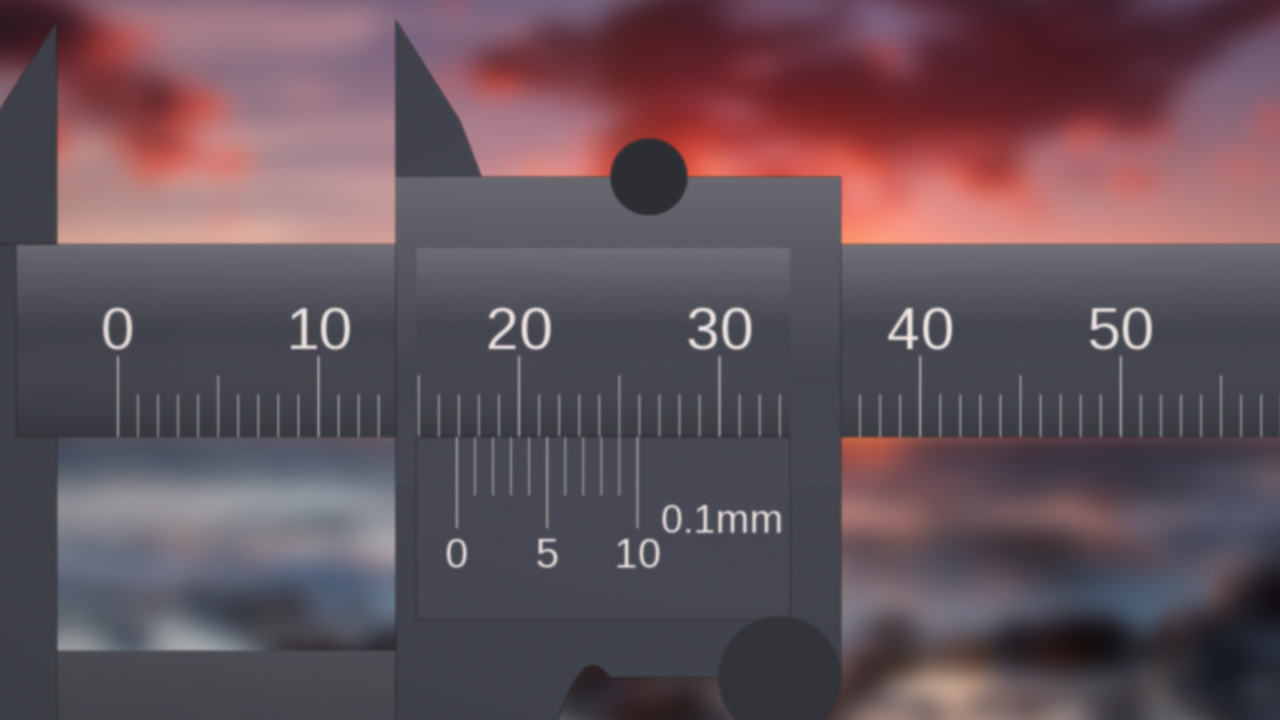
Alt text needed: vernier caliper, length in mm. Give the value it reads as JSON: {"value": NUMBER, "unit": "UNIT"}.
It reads {"value": 16.9, "unit": "mm"}
